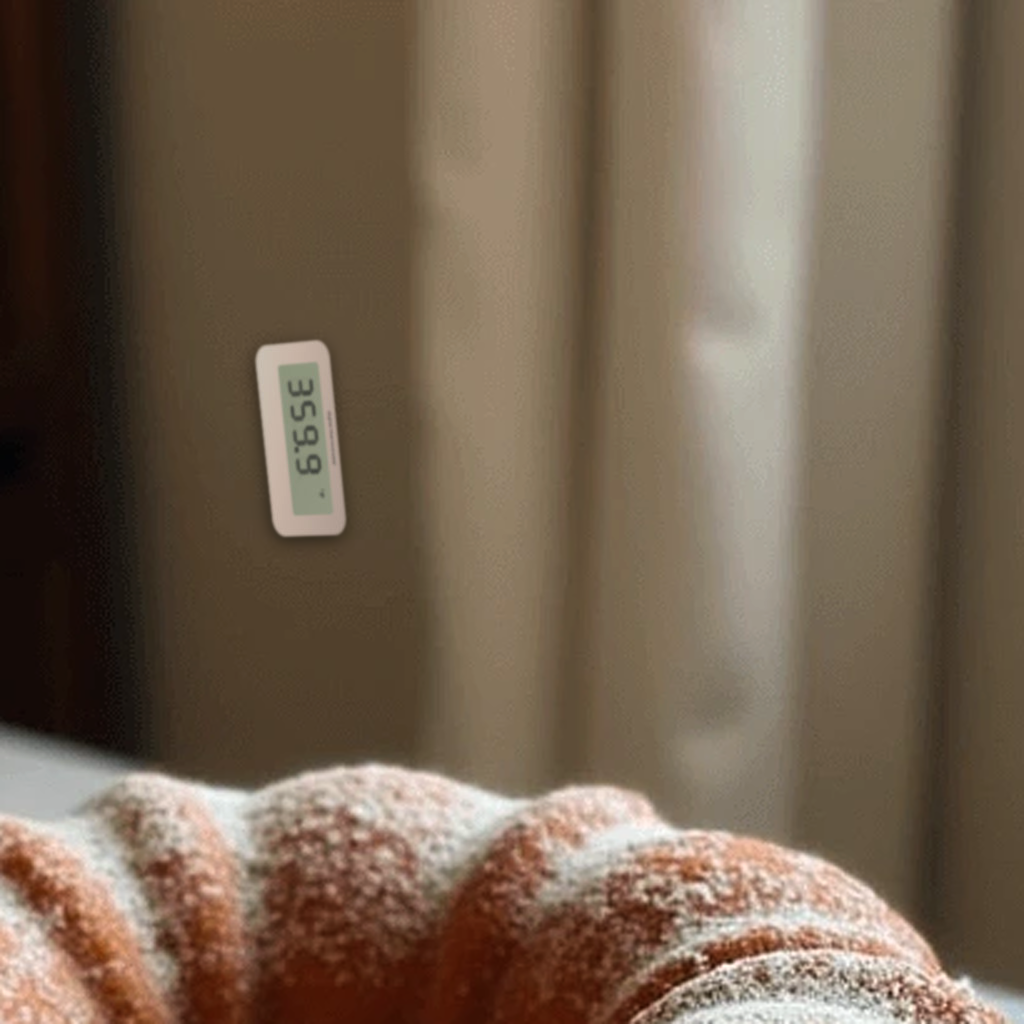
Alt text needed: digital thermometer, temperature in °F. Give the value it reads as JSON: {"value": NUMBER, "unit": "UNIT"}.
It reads {"value": 359.9, "unit": "°F"}
